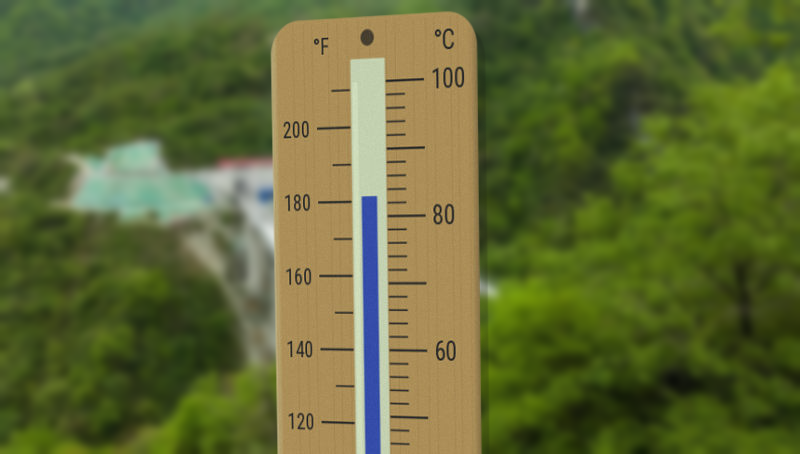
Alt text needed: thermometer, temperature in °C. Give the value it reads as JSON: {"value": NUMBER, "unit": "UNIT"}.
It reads {"value": 83, "unit": "°C"}
